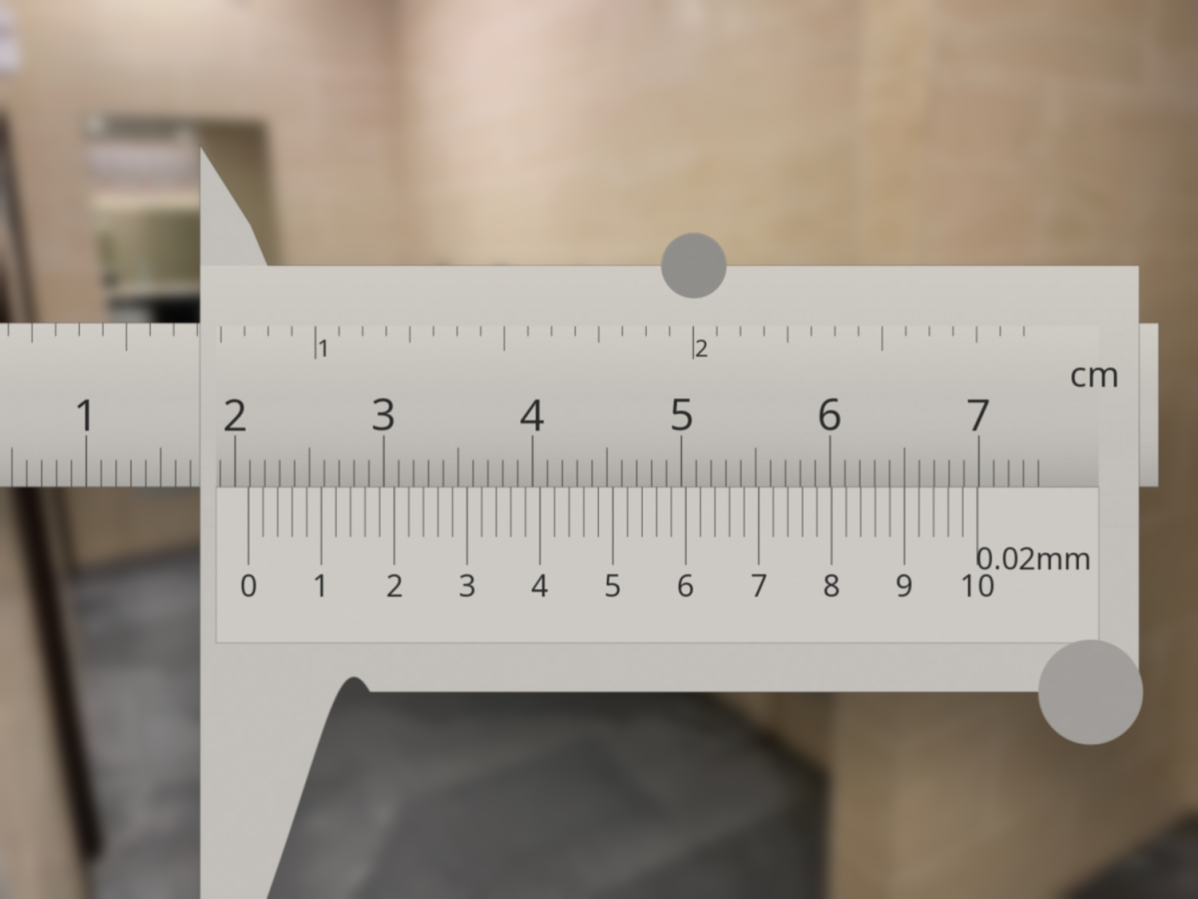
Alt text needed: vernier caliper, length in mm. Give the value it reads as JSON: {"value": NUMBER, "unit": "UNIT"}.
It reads {"value": 20.9, "unit": "mm"}
